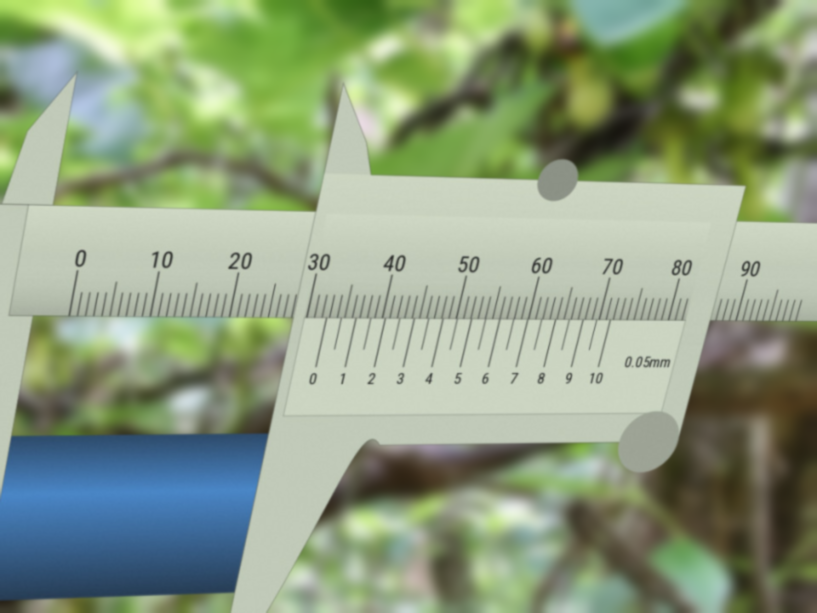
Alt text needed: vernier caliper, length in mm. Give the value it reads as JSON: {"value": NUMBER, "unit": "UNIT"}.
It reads {"value": 32.6, "unit": "mm"}
